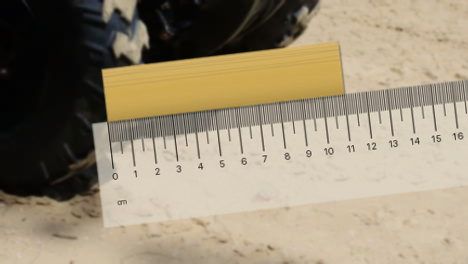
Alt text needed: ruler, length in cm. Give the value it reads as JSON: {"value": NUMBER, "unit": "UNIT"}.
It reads {"value": 11, "unit": "cm"}
